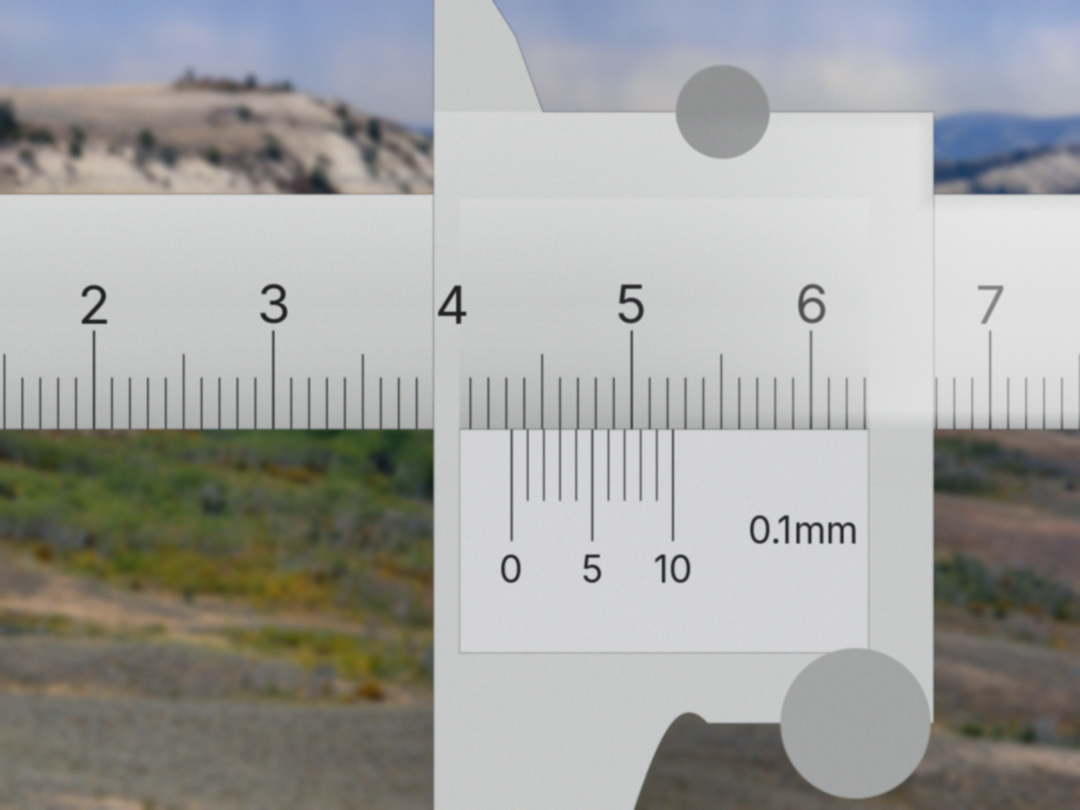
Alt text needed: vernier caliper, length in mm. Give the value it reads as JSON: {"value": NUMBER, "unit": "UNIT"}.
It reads {"value": 43.3, "unit": "mm"}
